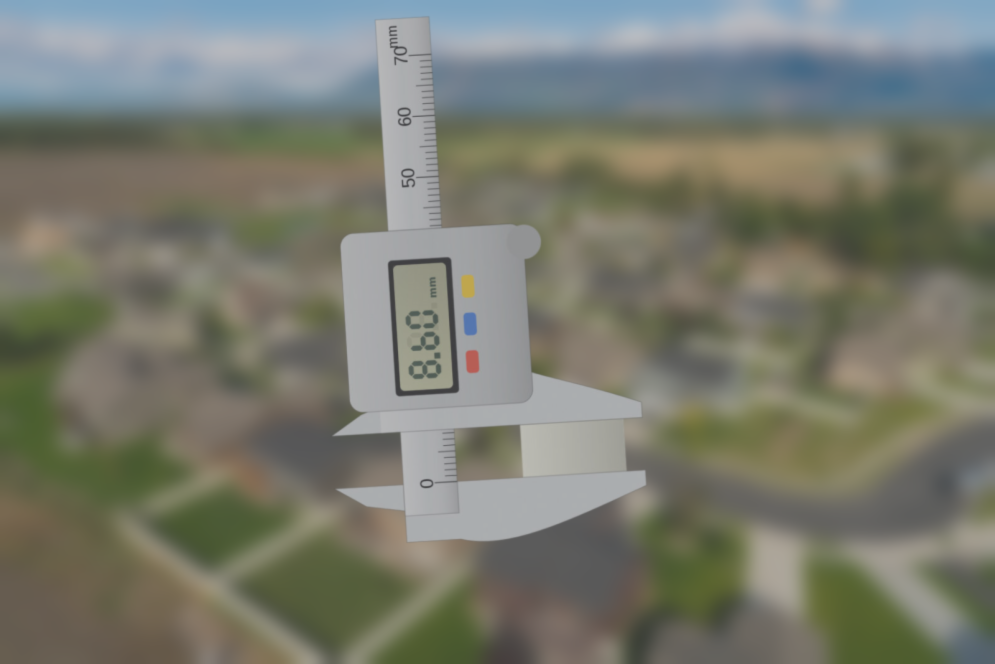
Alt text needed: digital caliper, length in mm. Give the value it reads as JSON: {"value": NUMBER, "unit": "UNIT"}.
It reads {"value": 8.60, "unit": "mm"}
